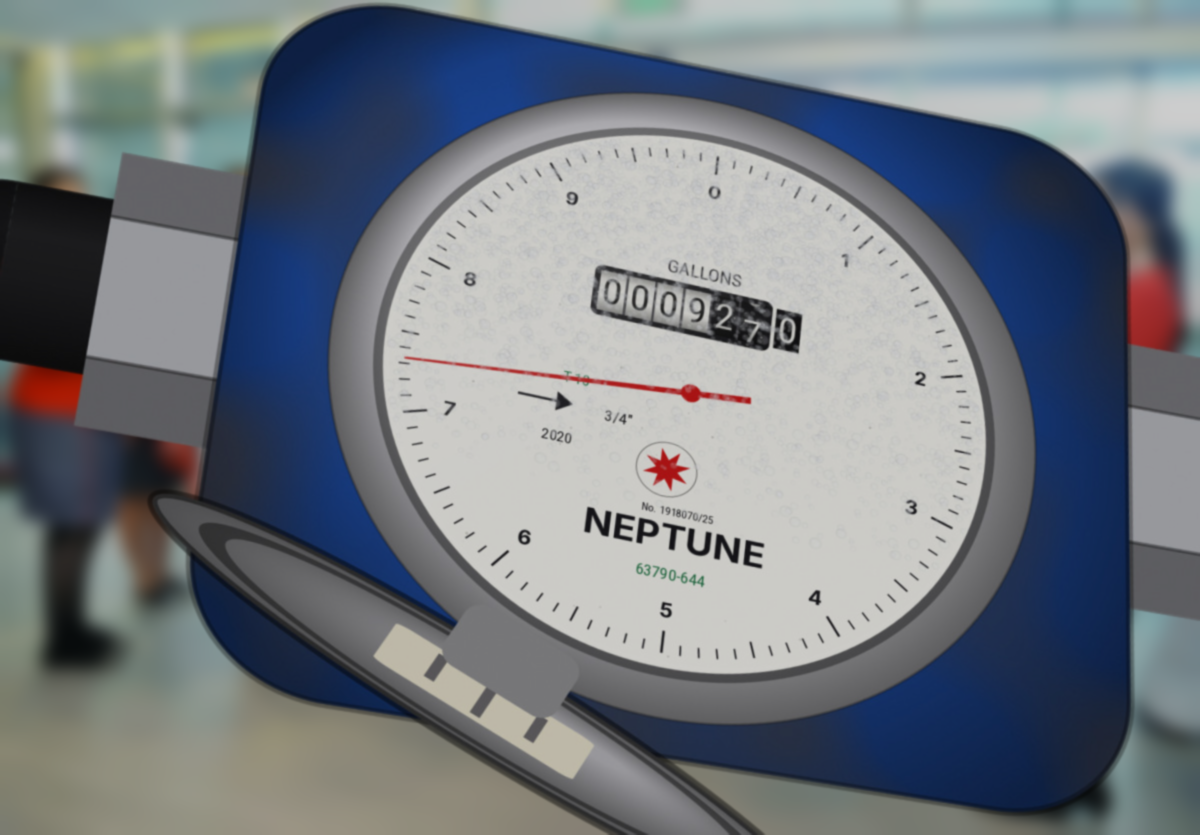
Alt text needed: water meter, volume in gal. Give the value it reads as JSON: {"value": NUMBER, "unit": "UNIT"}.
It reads {"value": 9267.3, "unit": "gal"}
